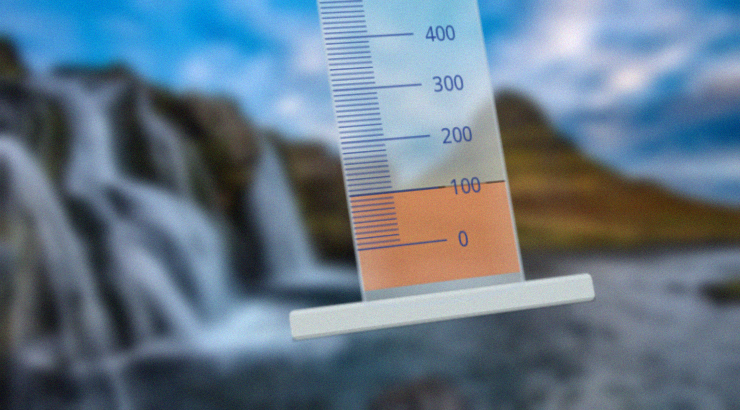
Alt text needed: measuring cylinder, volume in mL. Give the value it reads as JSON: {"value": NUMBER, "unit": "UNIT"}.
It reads {"value": 100, "unit": "mL"}
